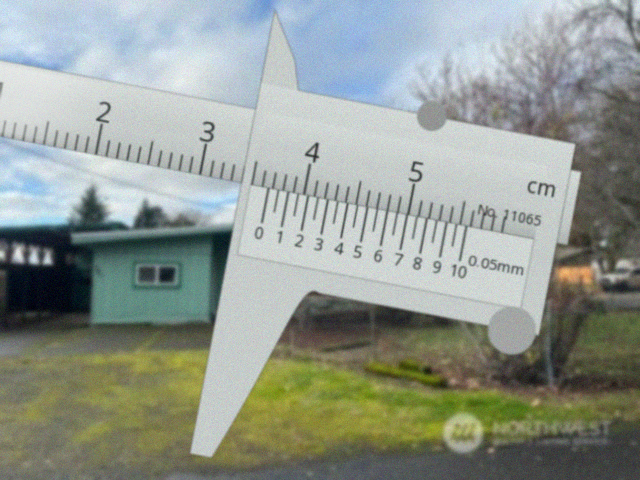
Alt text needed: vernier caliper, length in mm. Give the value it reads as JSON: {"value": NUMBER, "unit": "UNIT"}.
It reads {"value": 36.6, "unit": "mm"}
